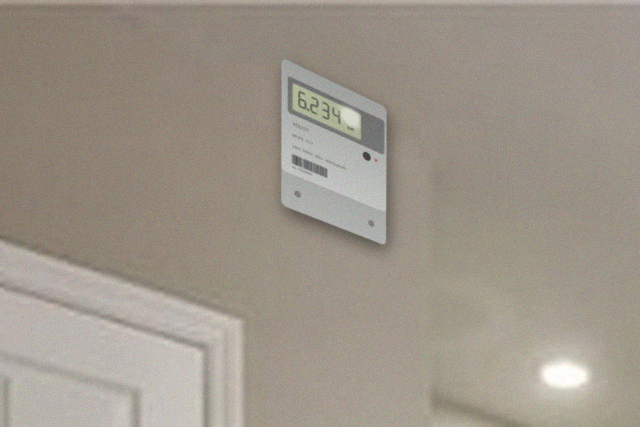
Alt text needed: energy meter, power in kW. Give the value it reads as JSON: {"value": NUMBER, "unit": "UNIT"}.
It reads {"value": 6.234, "unit": "kW"}
